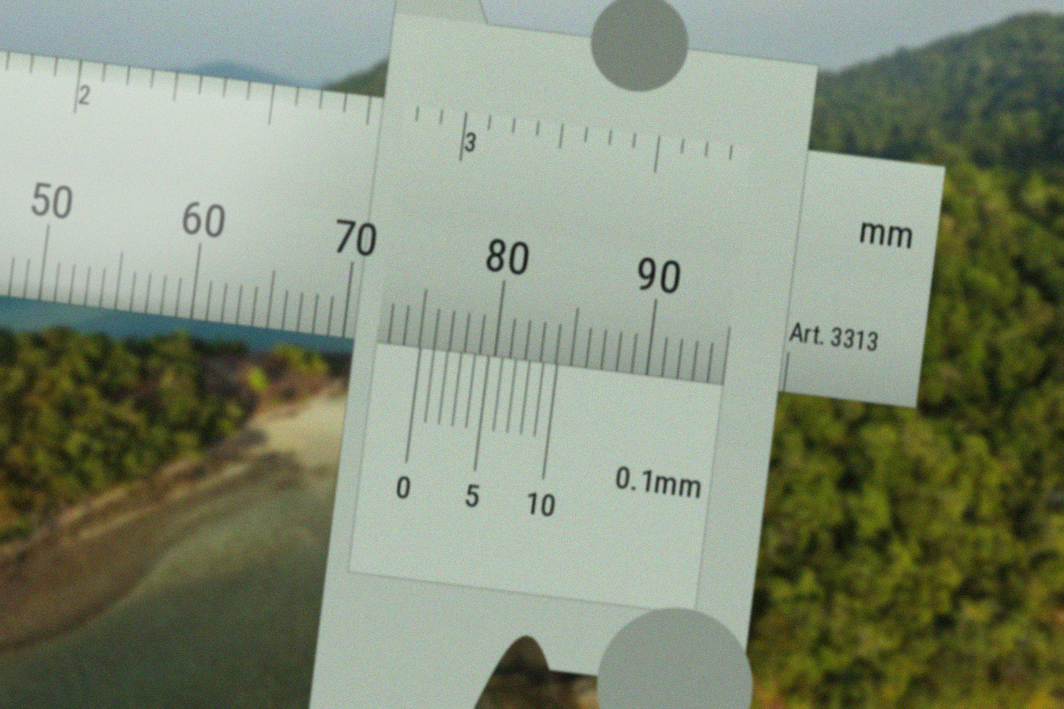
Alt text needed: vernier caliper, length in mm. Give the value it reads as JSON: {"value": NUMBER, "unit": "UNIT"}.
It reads {"value": 75.1, "unit": "mm"}
